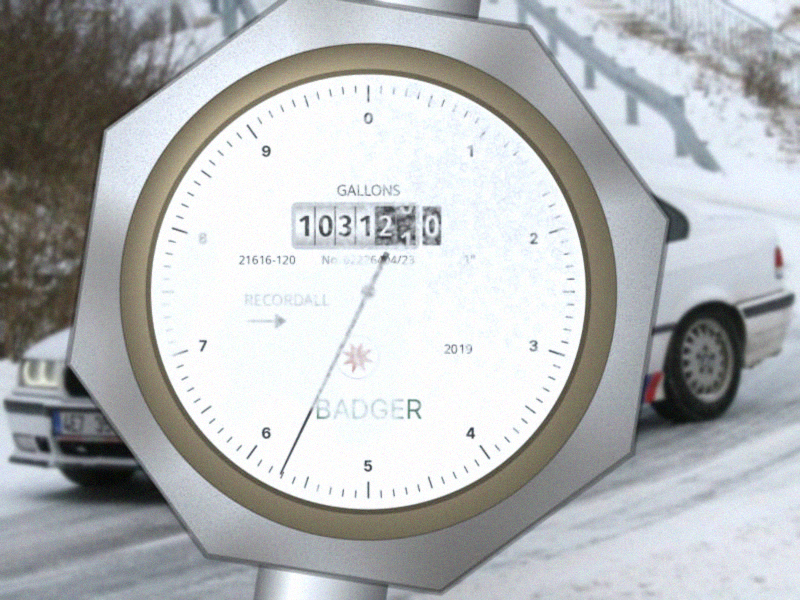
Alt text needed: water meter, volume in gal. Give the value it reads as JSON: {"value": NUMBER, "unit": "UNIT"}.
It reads {"value": 1031205.7, "unit": "gal"}
